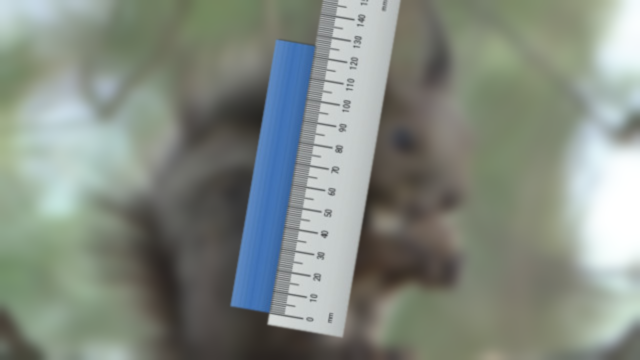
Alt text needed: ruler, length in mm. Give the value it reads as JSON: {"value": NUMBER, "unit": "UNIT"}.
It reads {"value": 125, "unit": "mm"}
